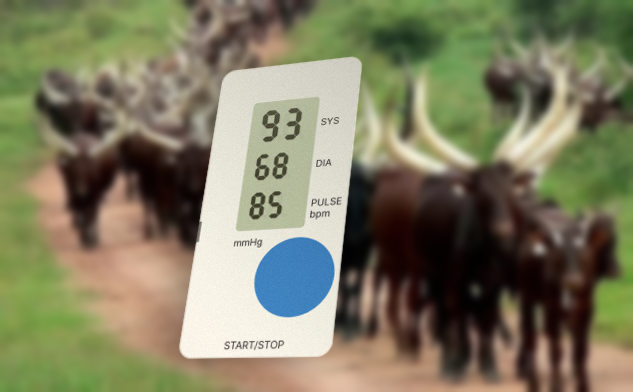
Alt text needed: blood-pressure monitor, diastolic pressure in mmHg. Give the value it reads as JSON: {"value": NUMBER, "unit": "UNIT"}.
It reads {"value": 68, "unit": "mmHg"}
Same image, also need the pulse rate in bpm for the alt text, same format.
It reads {"value": 85, "unit": "bpm"}
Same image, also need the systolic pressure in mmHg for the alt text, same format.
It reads {"value": 93, "unit": "mmHg"}
